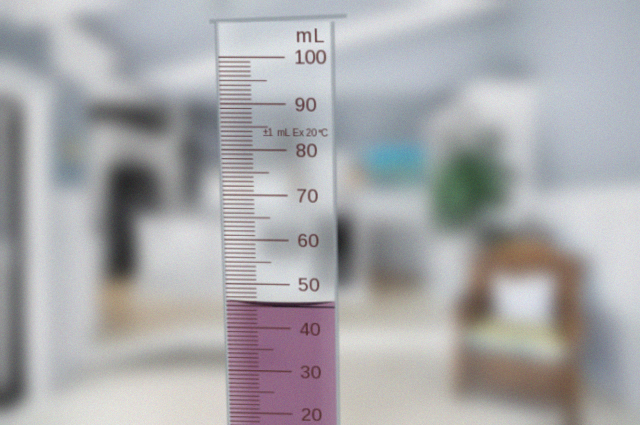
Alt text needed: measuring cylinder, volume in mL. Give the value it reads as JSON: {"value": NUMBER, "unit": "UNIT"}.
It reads {"value": 45, "unit": "mL"}
